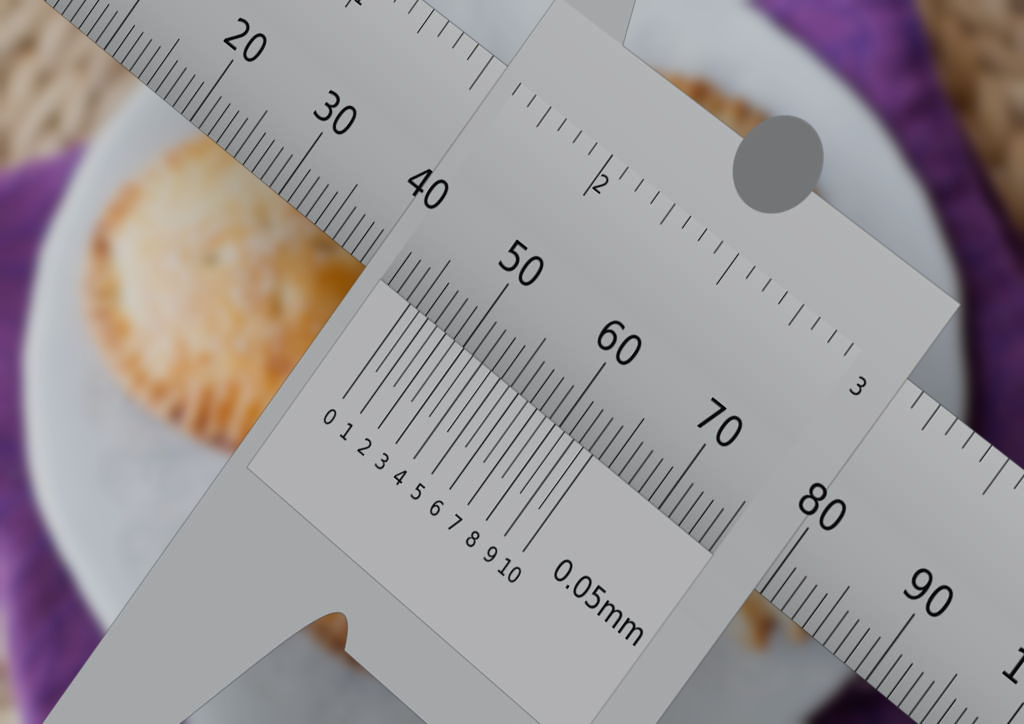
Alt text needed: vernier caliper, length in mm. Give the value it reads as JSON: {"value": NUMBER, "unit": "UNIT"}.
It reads {"value": 44.4, "unit": "mm"}
